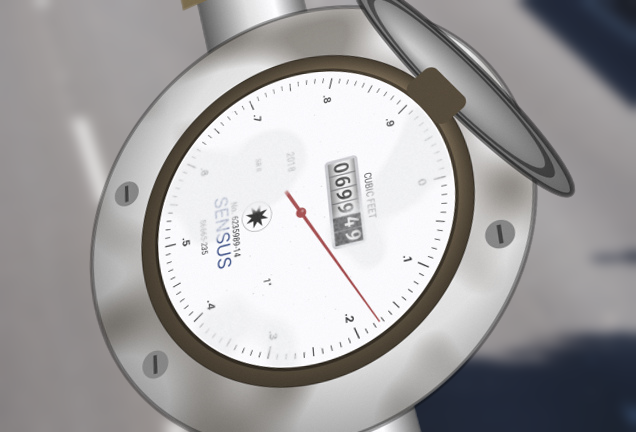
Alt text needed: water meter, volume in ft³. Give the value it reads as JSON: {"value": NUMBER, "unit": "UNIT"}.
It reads {"value": 69949.17, "unit": "ft³"}
